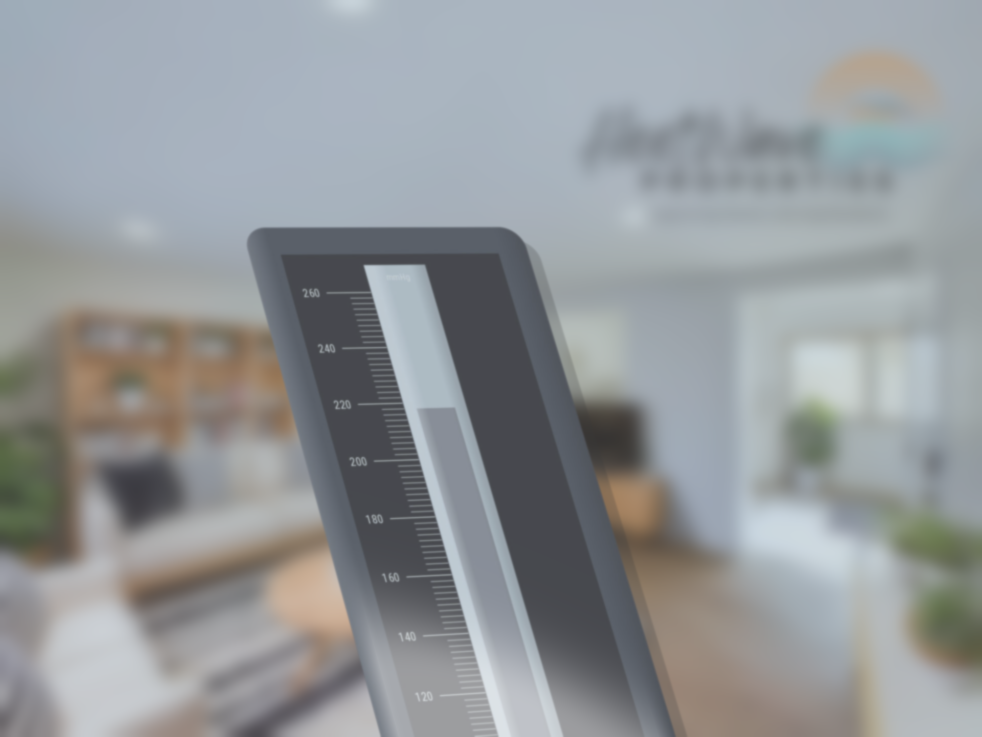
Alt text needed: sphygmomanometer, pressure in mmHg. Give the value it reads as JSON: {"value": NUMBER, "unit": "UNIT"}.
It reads {"value": 218, "unit": "mmHg"}
